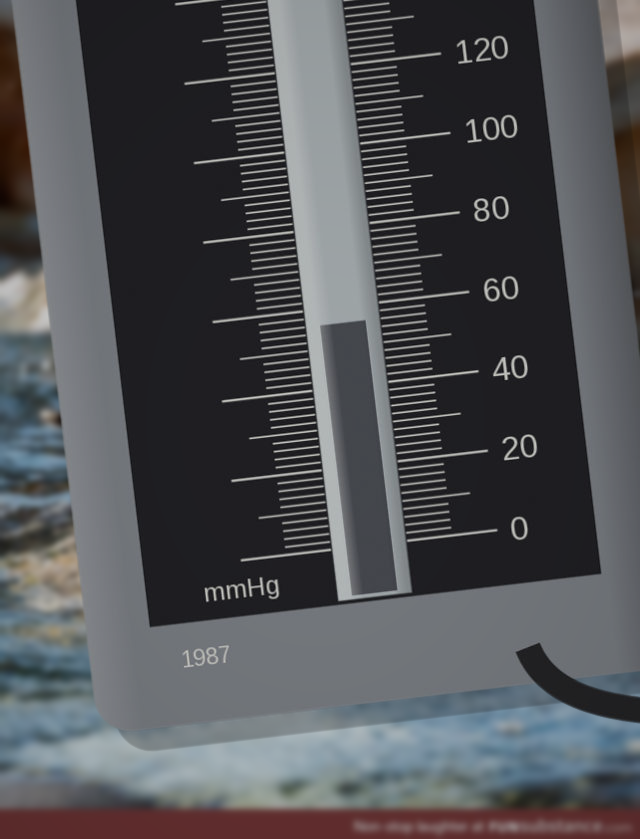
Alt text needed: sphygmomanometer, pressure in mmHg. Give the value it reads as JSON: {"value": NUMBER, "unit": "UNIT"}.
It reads {"value": 56, "unit": "mmHg"}
